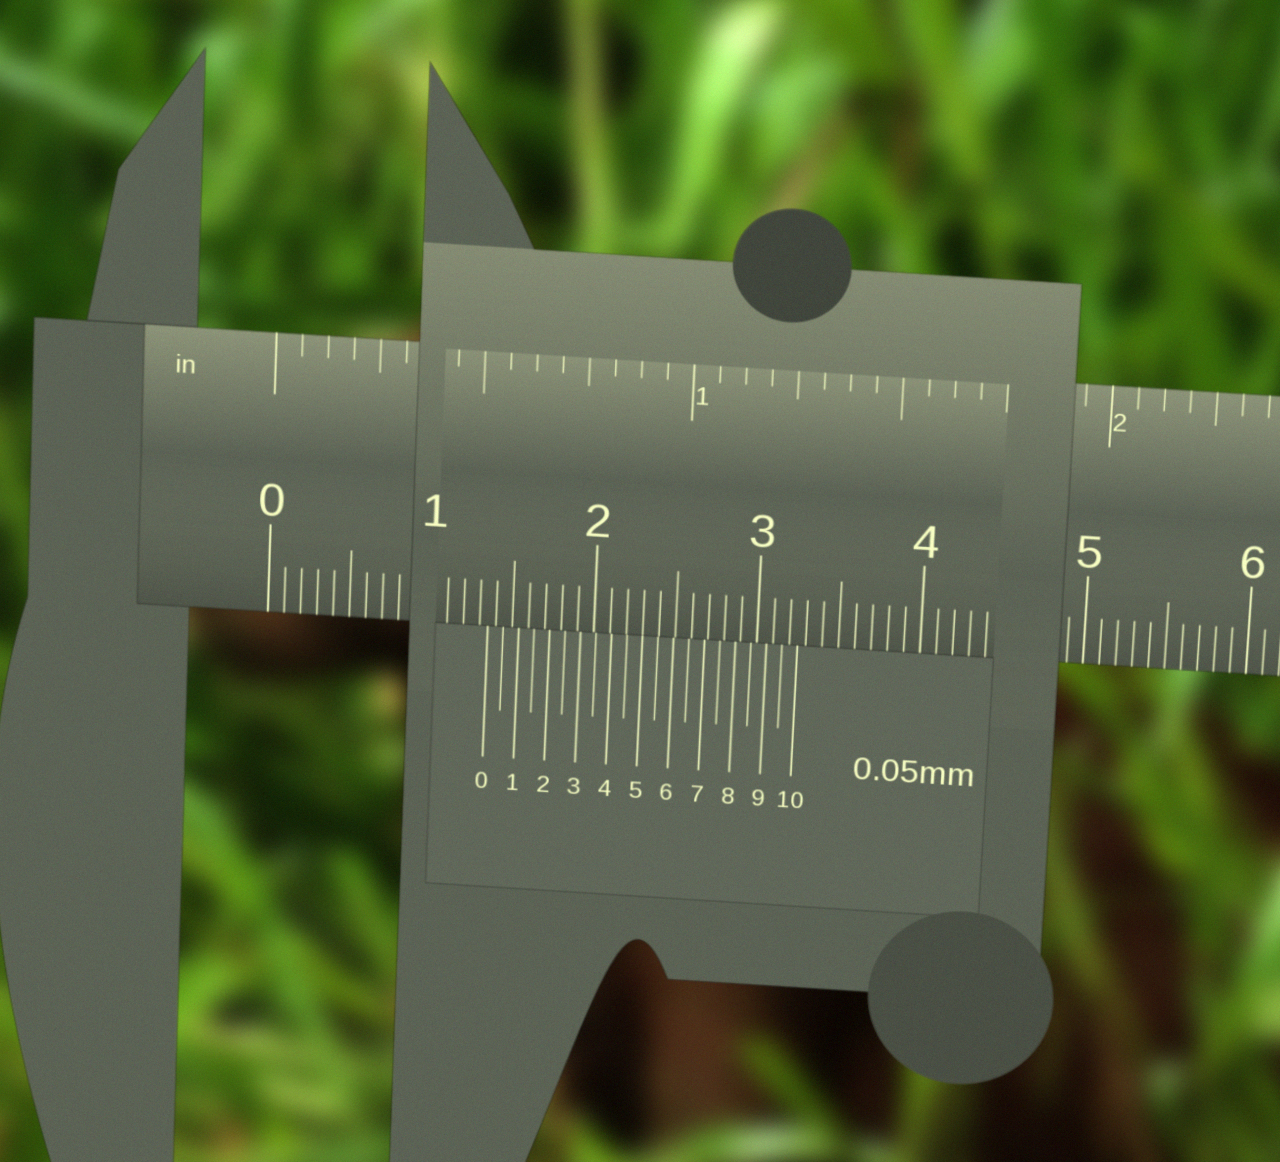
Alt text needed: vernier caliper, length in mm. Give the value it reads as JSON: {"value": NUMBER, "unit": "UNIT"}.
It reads {"value": 13.5, "unit": "mm"}
